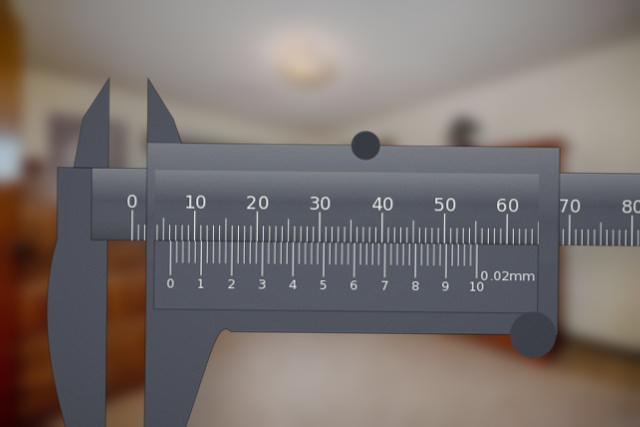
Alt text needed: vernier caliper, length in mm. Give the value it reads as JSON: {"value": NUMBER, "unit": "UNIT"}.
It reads {"value": 6.2, "unit": "mm"}
